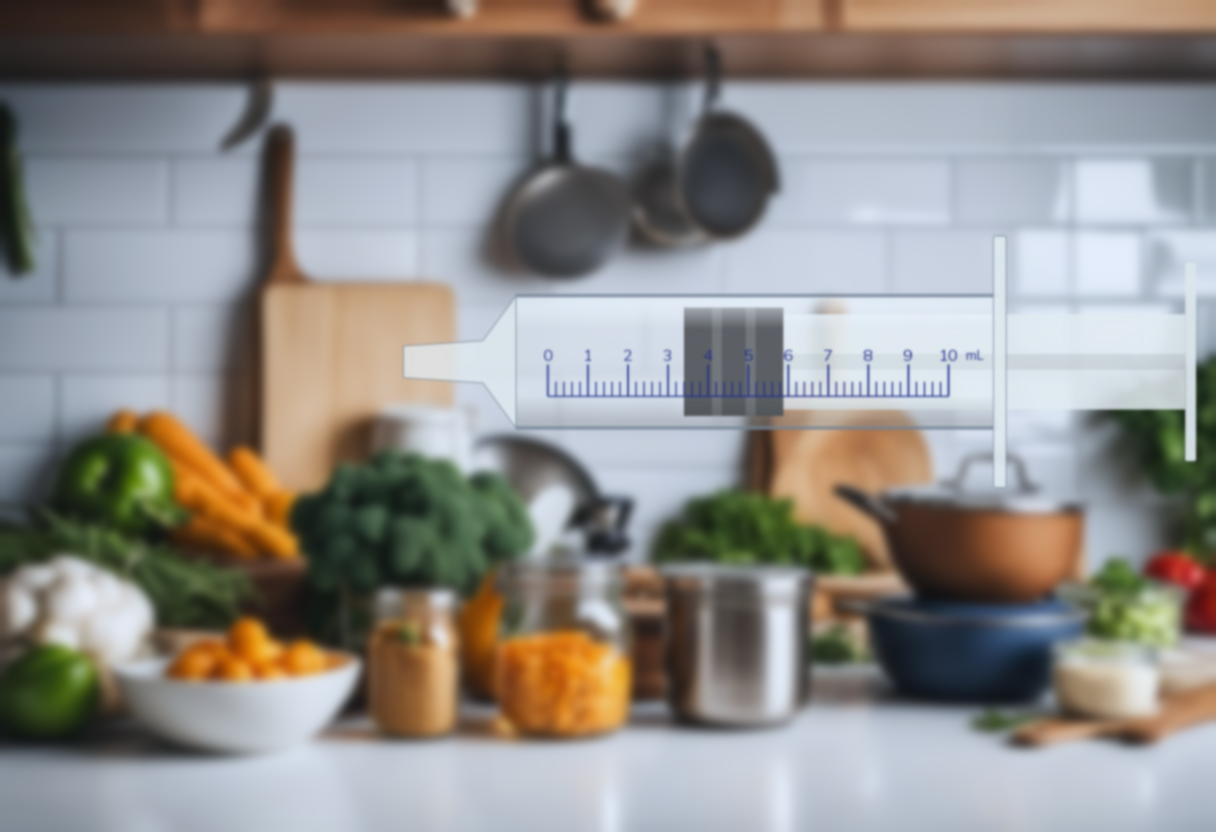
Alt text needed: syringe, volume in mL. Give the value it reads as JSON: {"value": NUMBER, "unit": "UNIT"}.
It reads {"value": 3.4, "unit": "mL"}
